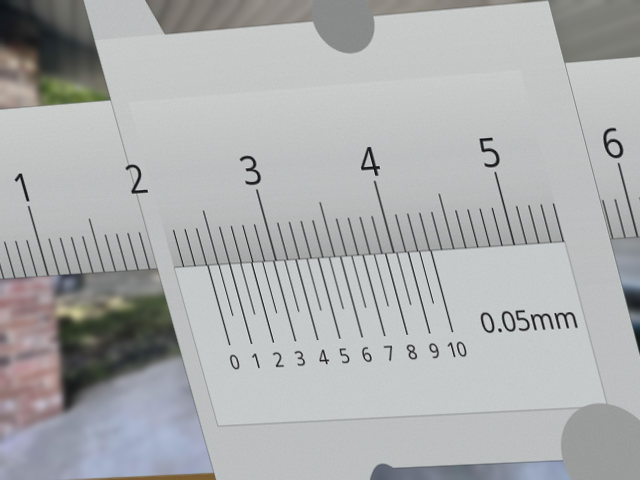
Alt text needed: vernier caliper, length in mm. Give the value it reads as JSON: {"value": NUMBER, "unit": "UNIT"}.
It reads {"value": 24.1, "unit": "mm"}
